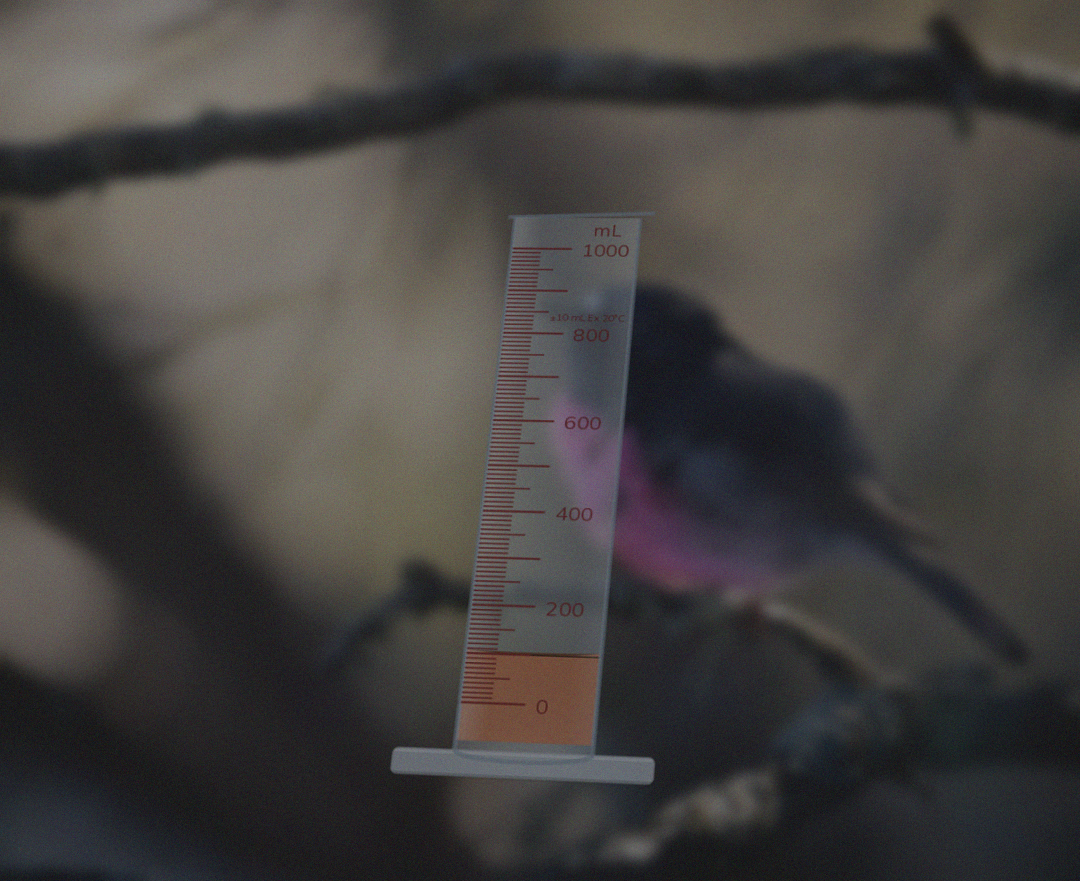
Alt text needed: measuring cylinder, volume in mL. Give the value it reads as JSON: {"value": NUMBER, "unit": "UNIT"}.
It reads {"value": 100, "unit": "mL"}
